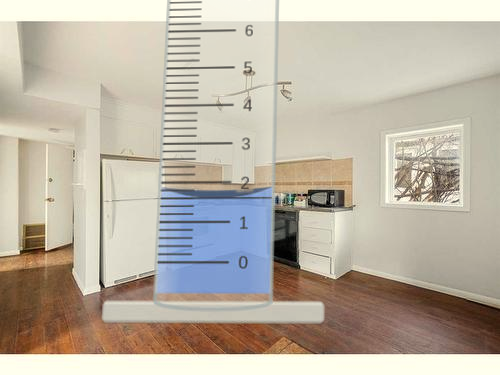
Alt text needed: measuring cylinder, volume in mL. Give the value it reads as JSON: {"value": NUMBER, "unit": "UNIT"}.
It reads {"value": 1.6, "unit": "mL"}
